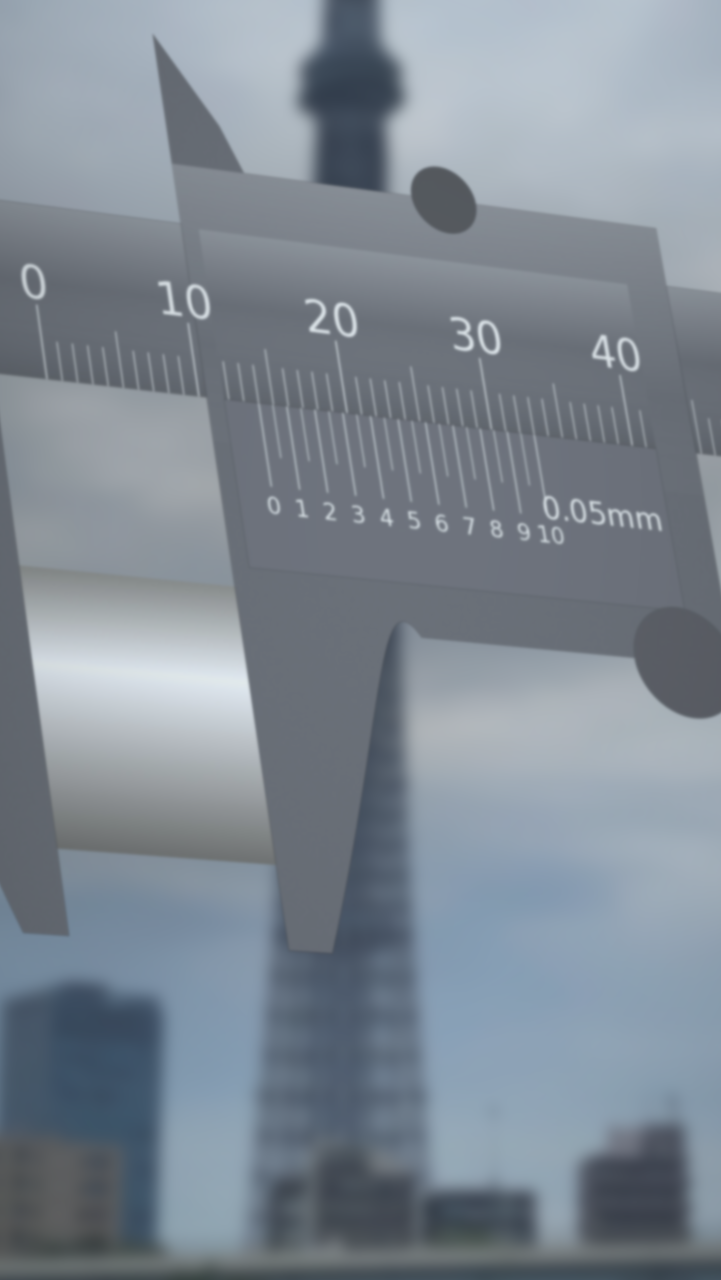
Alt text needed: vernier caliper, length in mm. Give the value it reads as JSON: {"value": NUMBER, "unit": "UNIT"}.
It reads {"value": 14.0, "unit": "mm"}
